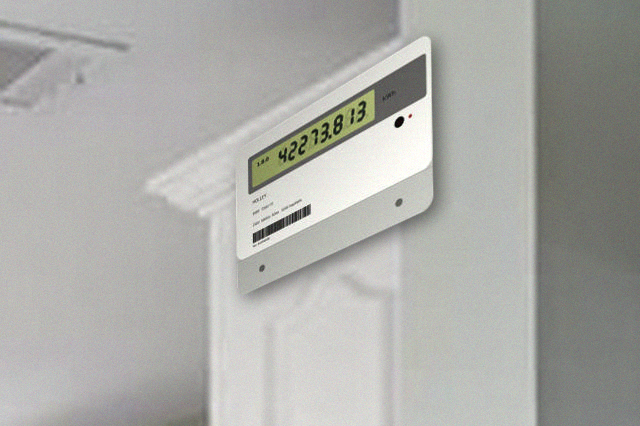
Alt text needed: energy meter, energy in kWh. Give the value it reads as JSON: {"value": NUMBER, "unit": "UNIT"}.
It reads {"value": 42273.813, "unit": "kWh"}
